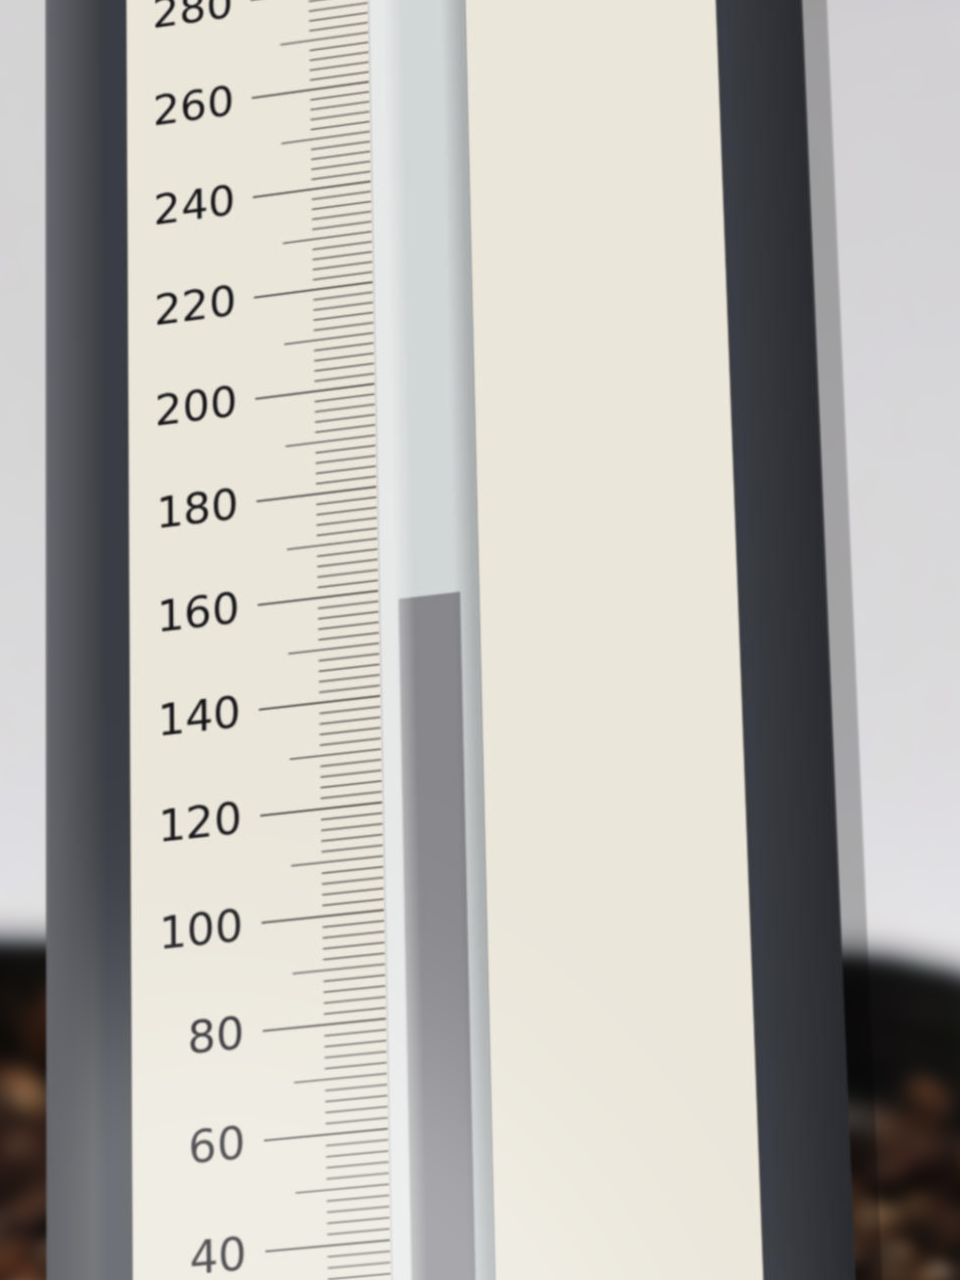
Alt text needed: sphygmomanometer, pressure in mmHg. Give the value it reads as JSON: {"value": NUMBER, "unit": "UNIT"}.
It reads {"value": 158, "unit": "mmHg"}
